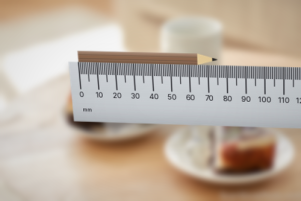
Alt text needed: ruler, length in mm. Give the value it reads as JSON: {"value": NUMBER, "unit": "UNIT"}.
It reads {"value": 75, "unit": "mm"}
